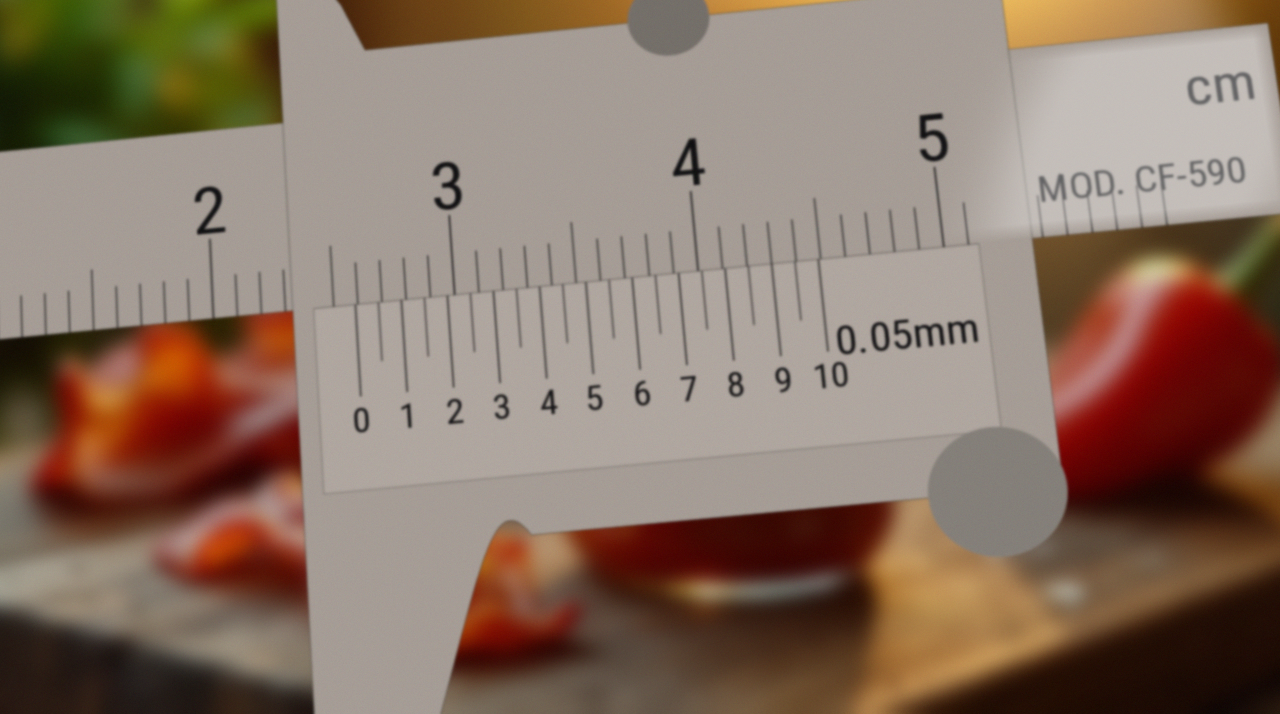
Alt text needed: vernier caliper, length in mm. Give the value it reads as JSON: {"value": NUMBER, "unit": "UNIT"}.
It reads {"value": 25.9, "unit": "mm"}
